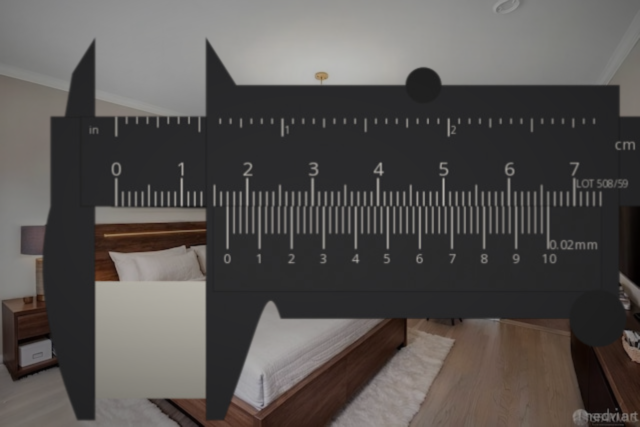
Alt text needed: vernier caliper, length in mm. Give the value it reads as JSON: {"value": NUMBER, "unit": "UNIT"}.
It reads {"value": 17.0, "unit": "mm"}
